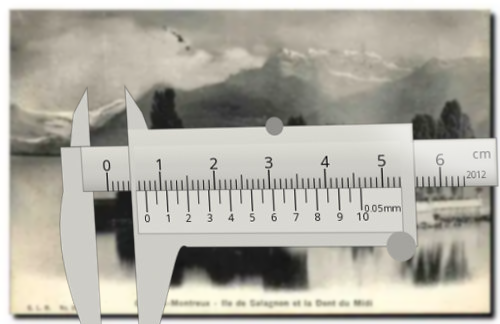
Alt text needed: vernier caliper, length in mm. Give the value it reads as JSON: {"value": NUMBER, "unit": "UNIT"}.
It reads {"value": 7.2, "unit": "mm"}
